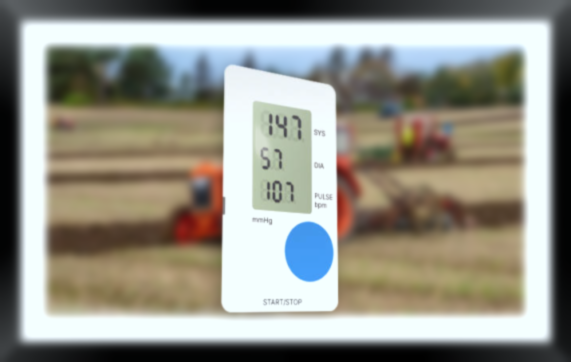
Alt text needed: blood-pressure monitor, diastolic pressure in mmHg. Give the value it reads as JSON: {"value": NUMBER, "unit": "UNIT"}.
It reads {"value": 57, "unit": "mmHg"}
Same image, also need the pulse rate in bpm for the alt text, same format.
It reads {"value": 107, "unit": "bpm"}
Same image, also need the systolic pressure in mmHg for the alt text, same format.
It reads {"value": 147, "unit": "mmHg"}
